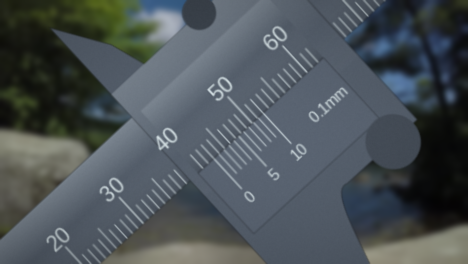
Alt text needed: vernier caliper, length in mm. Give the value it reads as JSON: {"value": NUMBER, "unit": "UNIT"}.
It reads {"value": 43.0, "unit": "mm"}
